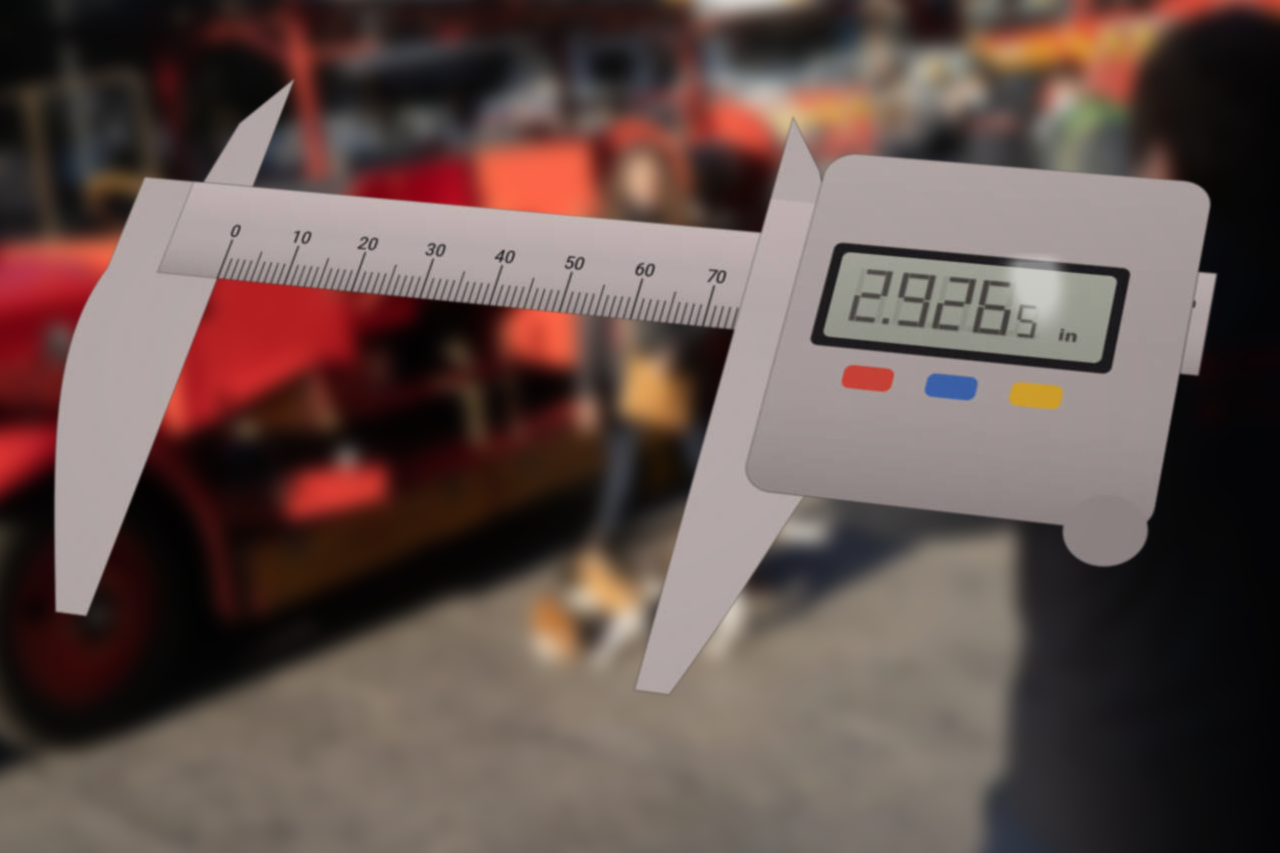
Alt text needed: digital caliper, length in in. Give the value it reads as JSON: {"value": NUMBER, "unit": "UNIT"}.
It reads {"value": 2.9265, "unit": "in"}
